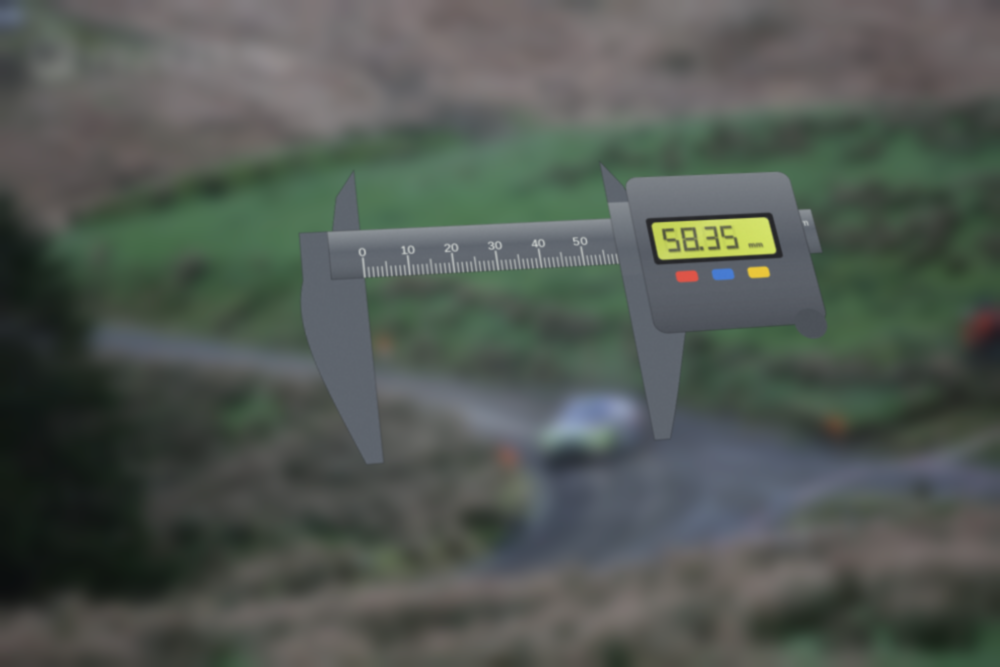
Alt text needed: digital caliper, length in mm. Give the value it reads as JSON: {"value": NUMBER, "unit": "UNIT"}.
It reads {"value": 58.35, "unit": "mm"}
